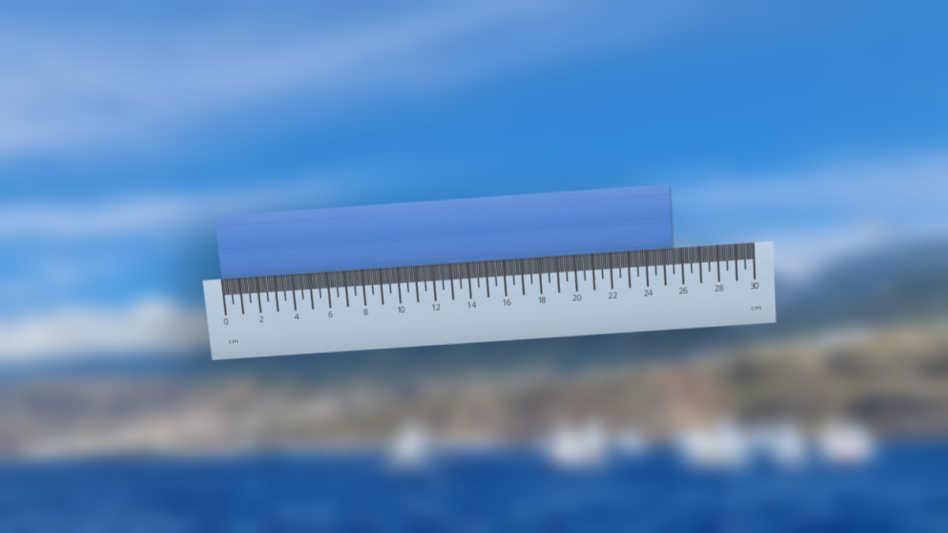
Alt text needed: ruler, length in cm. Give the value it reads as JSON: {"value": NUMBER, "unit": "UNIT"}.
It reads {"value": 25.5, "unit": "cm"}
